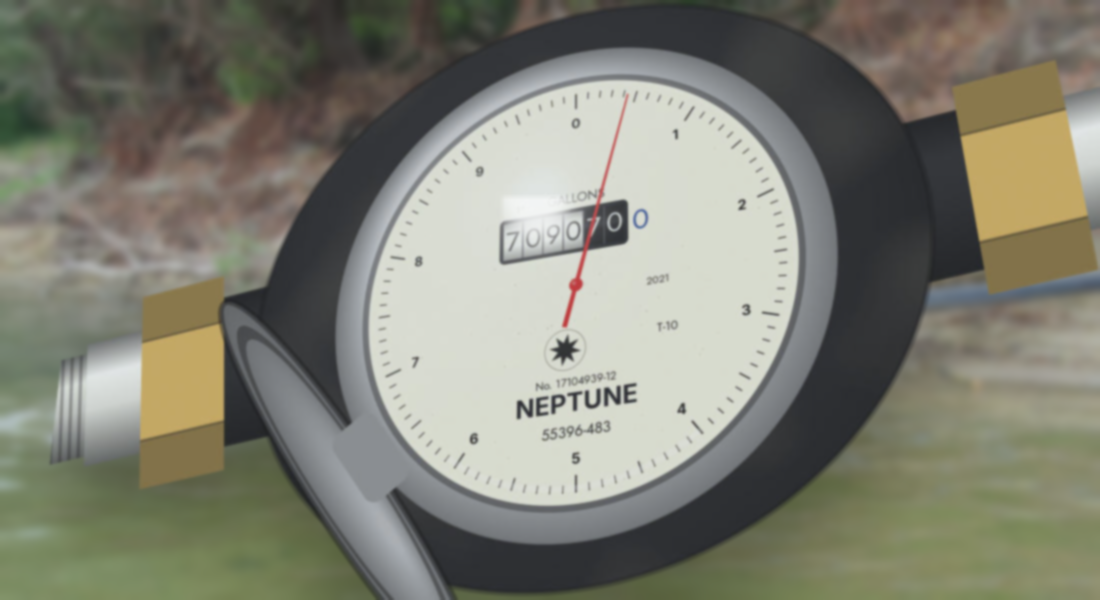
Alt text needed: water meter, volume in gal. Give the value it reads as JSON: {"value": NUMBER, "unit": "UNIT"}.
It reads {"value": 7090700.4, "unit": "gal"}
